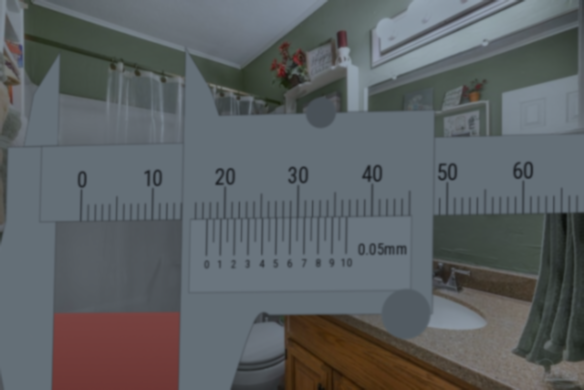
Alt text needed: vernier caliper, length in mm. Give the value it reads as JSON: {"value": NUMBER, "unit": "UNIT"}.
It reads {"value": 17.6, "unit": "mm"}
